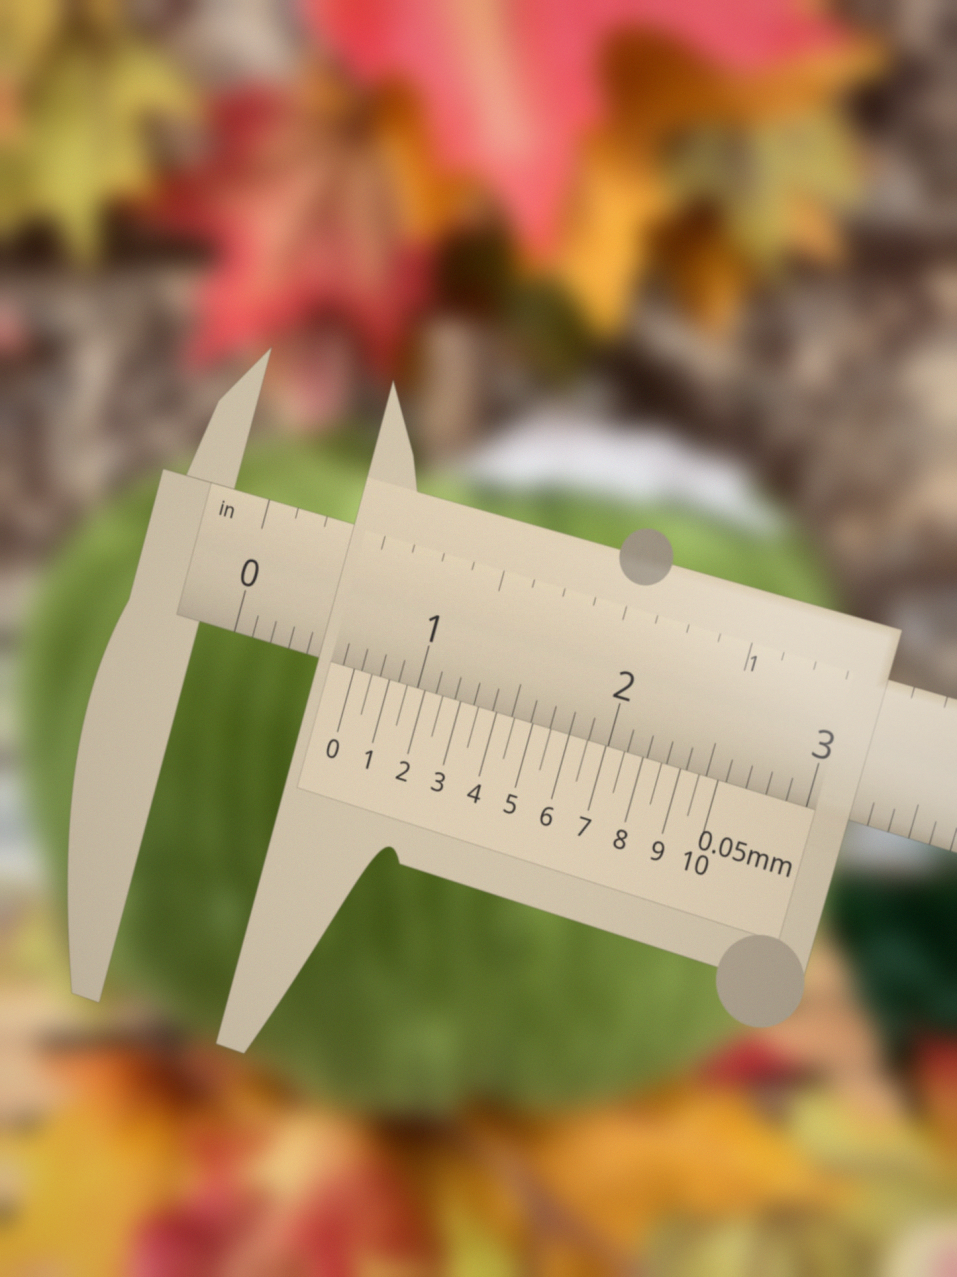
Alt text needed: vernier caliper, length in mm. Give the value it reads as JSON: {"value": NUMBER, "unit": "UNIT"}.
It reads {"value": 6.6, "unit": "mm"}
